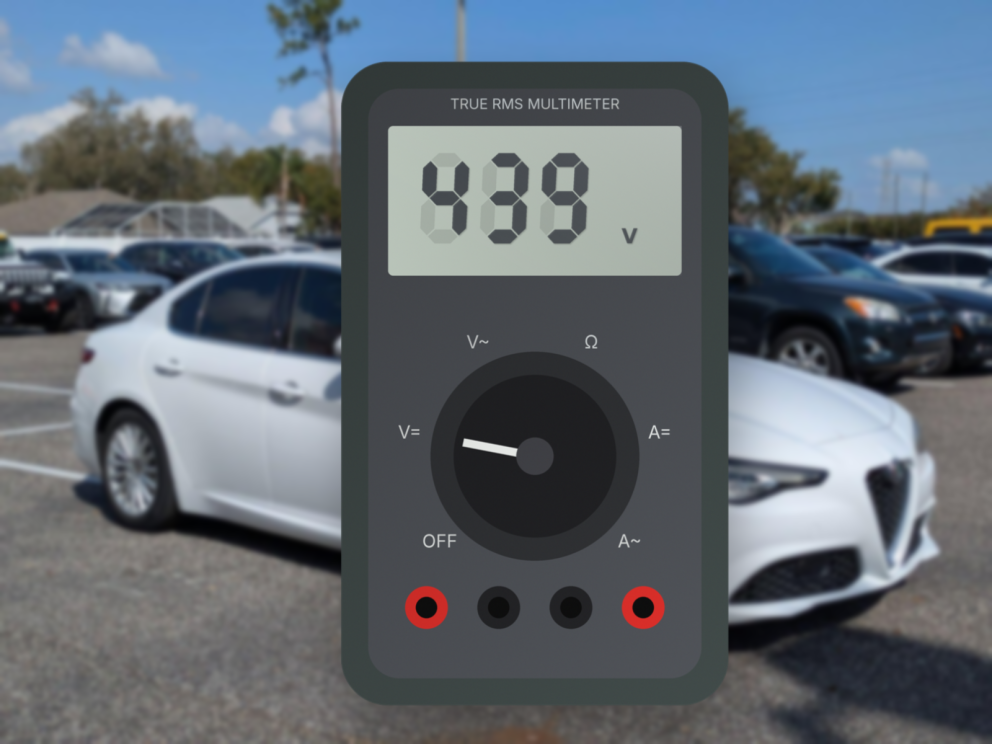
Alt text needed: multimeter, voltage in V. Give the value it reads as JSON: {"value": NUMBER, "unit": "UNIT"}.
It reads {"value": 439, "unit": "V"}
